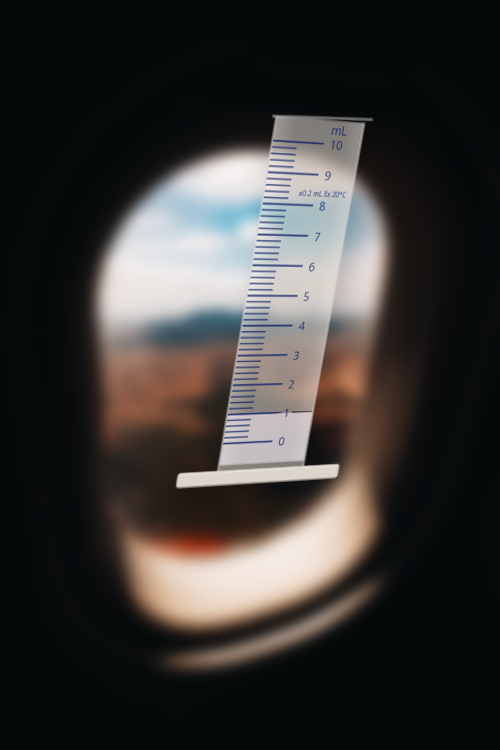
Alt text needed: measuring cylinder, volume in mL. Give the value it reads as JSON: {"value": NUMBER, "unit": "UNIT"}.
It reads {"value": 1, "unit": "mL"}
